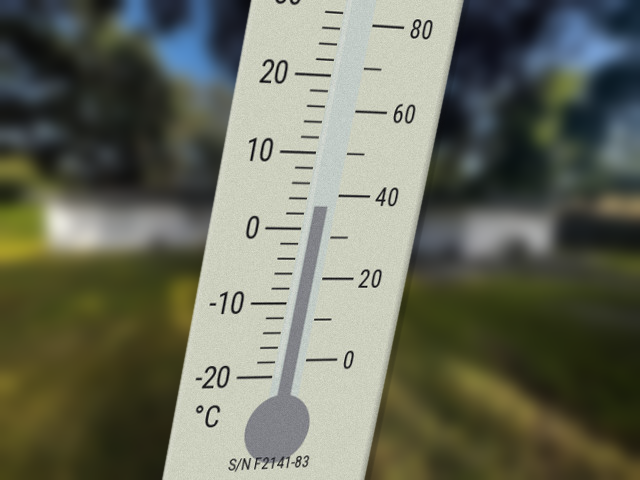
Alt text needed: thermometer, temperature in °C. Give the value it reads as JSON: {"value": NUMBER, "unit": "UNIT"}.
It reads {"value": 3, "unit": "°C"}
